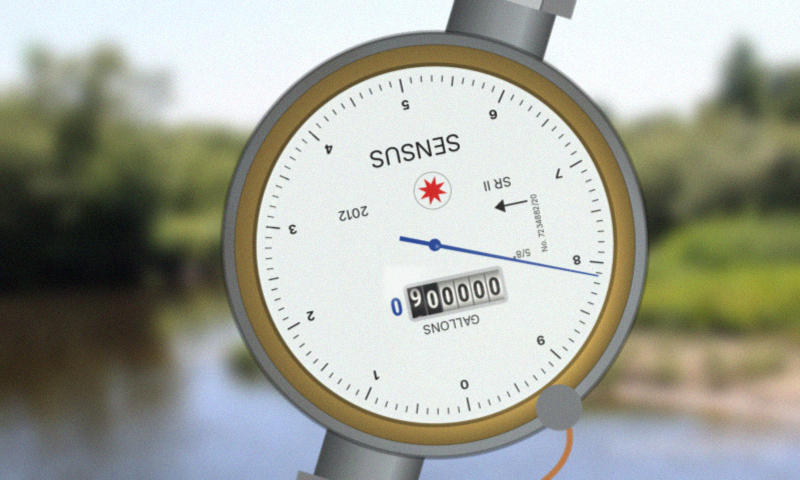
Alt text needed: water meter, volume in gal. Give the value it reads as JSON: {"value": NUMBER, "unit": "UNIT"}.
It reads {"value": 58.1, "unit": "gal"}
